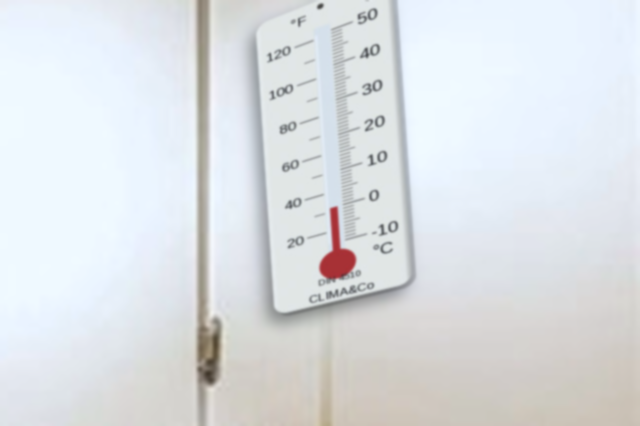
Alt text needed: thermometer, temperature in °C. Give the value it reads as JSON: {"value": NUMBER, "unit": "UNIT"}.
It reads {"value": 0, "unit": "°C"}
